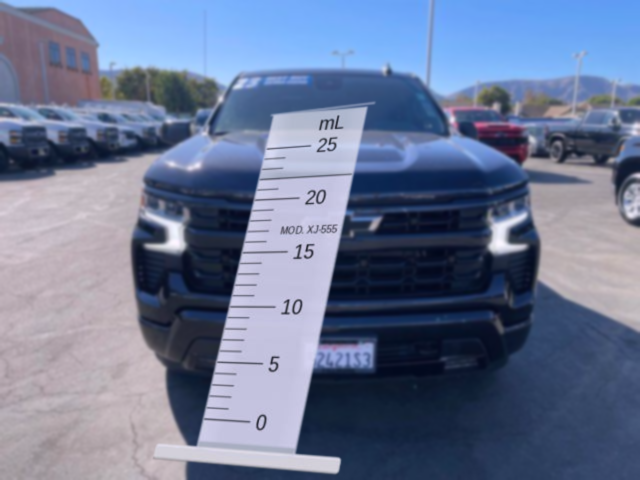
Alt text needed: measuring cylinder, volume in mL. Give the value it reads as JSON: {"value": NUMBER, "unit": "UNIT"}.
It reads {"value": 22, "unit": "mL"}
